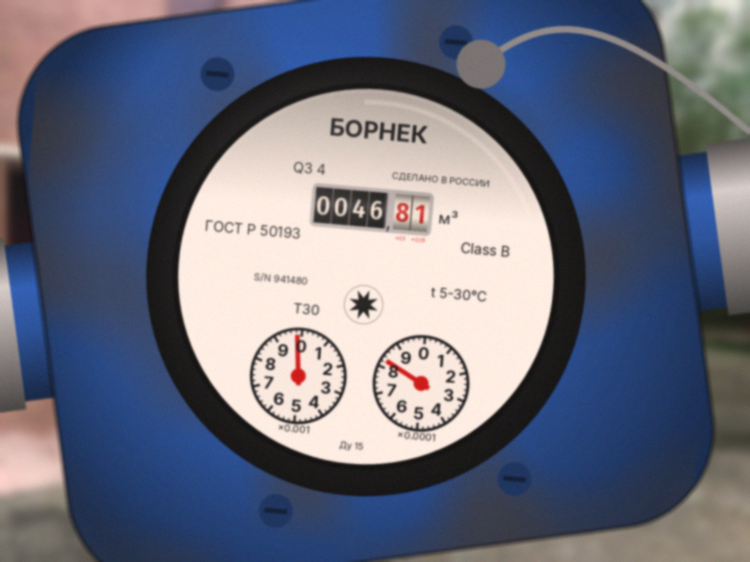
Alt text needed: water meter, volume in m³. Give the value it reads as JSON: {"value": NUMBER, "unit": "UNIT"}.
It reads {"value": 46.8098, "unit": "m³"}
